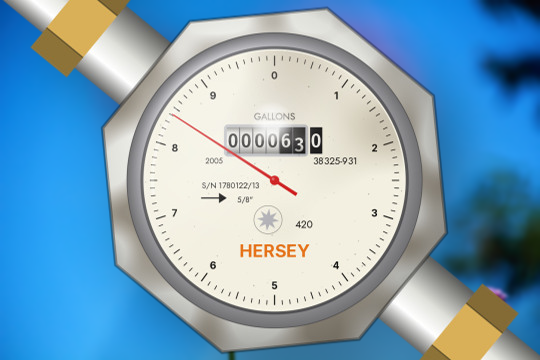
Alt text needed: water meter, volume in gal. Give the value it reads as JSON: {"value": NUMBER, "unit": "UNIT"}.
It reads {"value": 628.4, "unit": "gal"}
